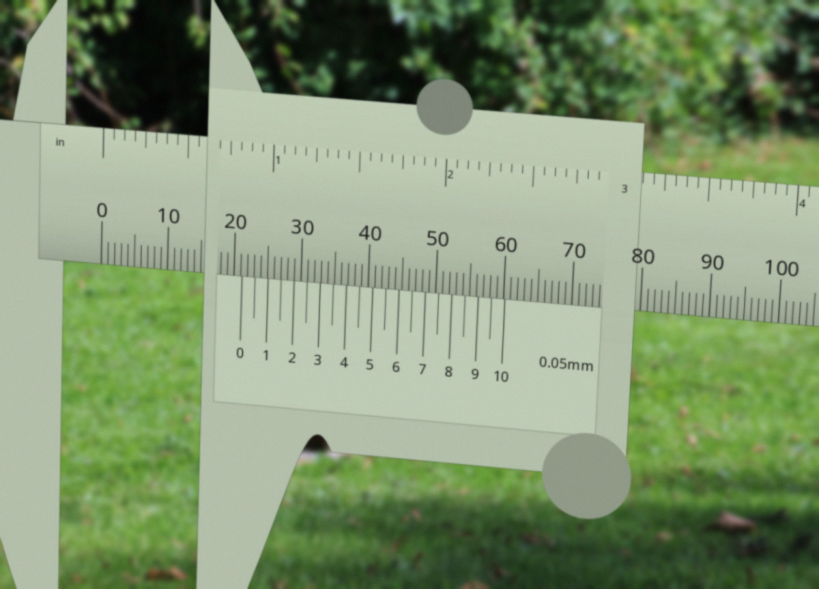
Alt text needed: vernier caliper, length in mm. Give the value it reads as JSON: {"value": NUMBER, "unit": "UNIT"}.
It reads {"value": 21.2, "unit": "mm"}
